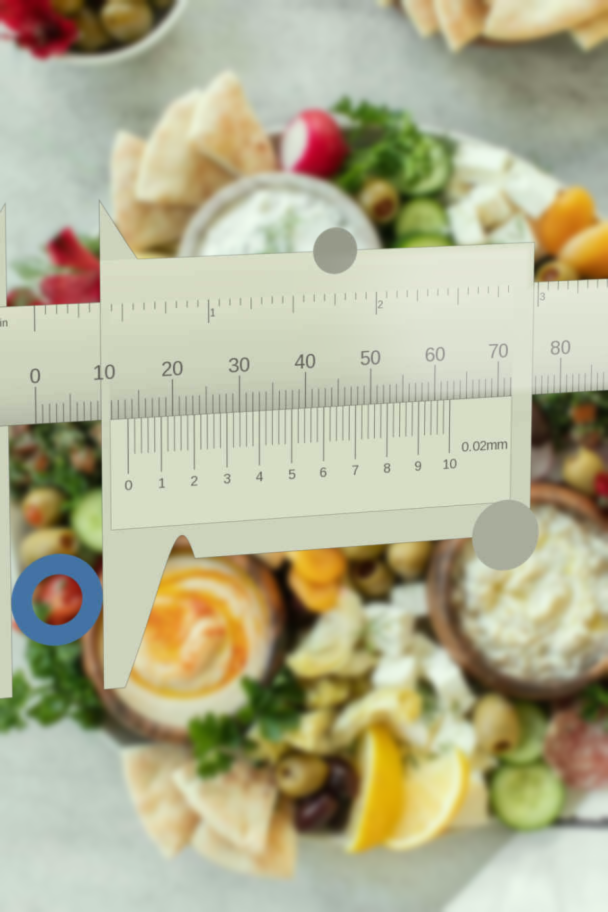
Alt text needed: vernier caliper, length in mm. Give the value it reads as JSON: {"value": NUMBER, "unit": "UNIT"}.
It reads {"value": 13.4, "unit": "mm"}
